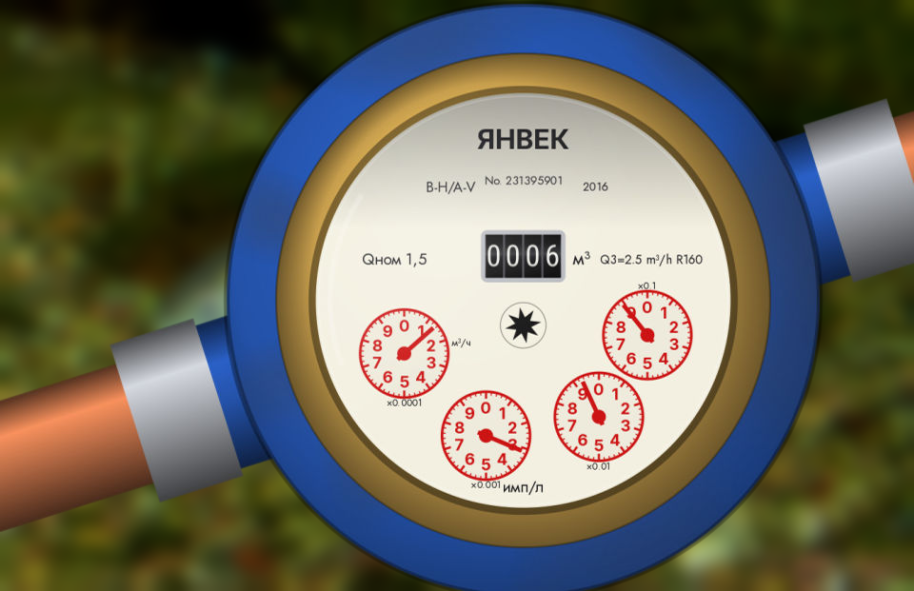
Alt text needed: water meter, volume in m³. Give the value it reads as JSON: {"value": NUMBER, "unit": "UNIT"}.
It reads {"value": 6.8931, "unit": "m³"}
